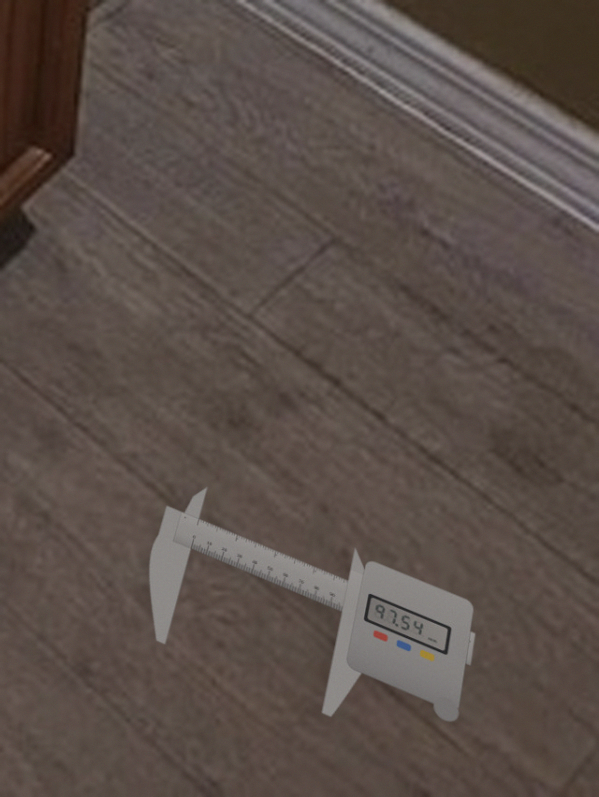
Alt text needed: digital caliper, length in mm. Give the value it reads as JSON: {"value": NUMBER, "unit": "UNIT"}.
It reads {"value": 97.54, "unit": "mm"}
